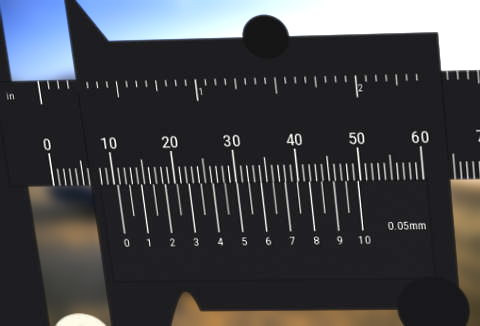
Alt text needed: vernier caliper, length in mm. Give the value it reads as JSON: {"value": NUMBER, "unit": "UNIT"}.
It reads {"value": 10.6, "unit": "mm"}
